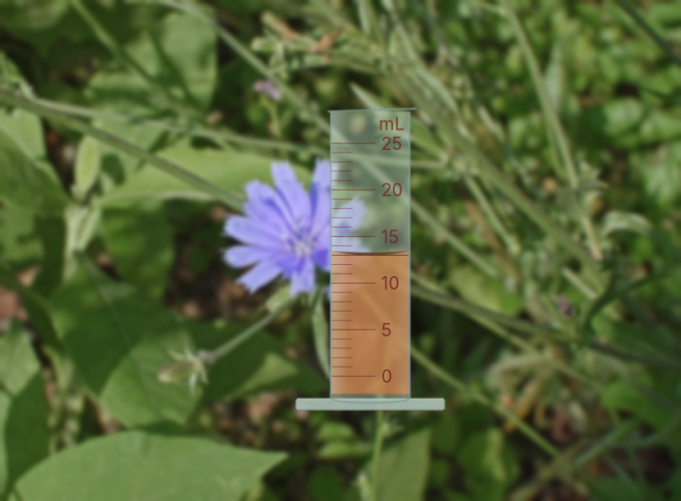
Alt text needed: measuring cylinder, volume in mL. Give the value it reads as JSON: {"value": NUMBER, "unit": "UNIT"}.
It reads {"value": 13, "unit": "mL"}
